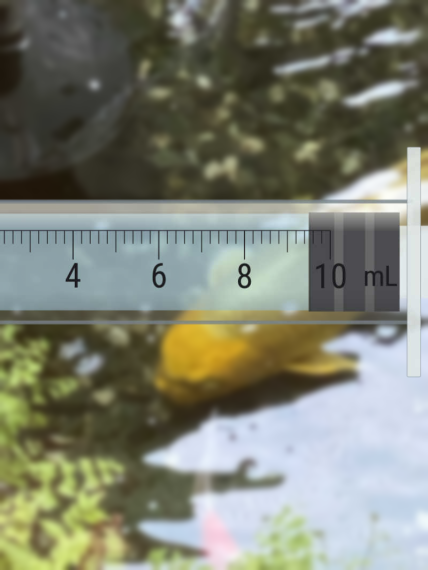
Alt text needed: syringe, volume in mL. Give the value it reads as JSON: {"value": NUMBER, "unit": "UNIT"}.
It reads {"value": 9.5, "unit": "mL"}
